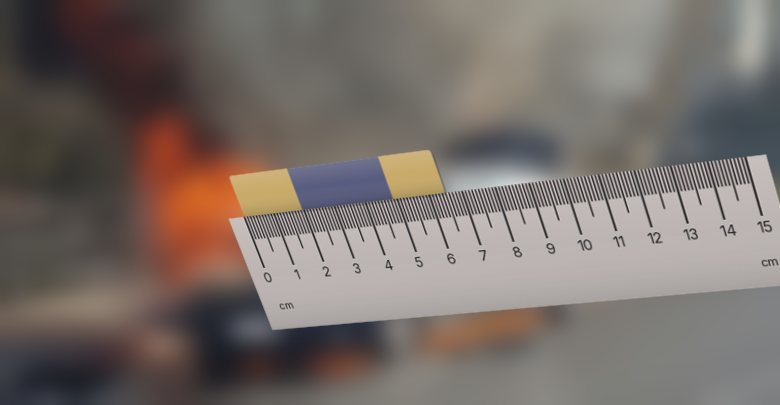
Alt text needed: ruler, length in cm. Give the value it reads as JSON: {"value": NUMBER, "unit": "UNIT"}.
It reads {"value": 6.5, "unit": "cm"}
